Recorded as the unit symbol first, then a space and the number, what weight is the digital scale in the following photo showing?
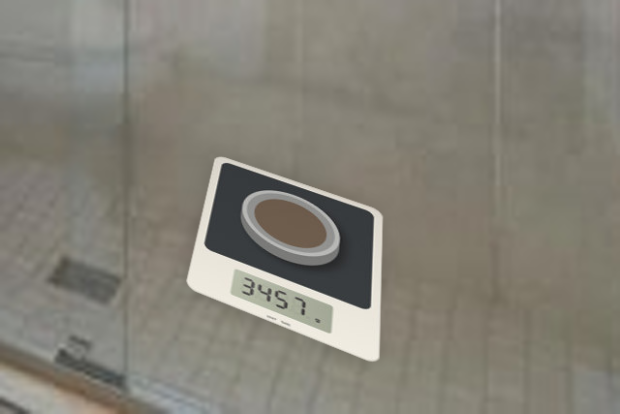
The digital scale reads g 3457
